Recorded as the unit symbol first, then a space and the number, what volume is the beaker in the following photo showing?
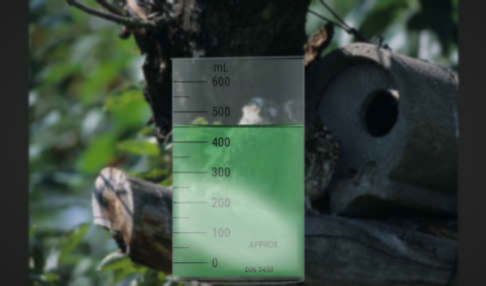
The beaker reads mL 450
